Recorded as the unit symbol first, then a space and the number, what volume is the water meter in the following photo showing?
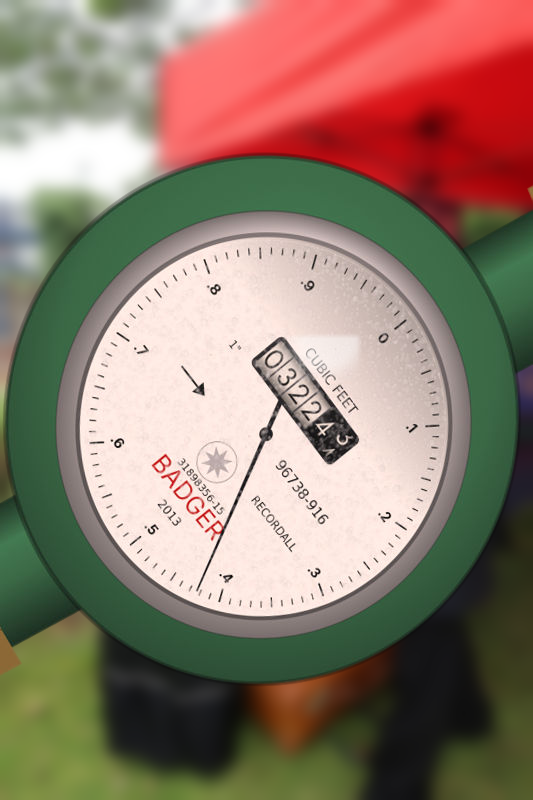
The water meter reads ft³ 32243.42
